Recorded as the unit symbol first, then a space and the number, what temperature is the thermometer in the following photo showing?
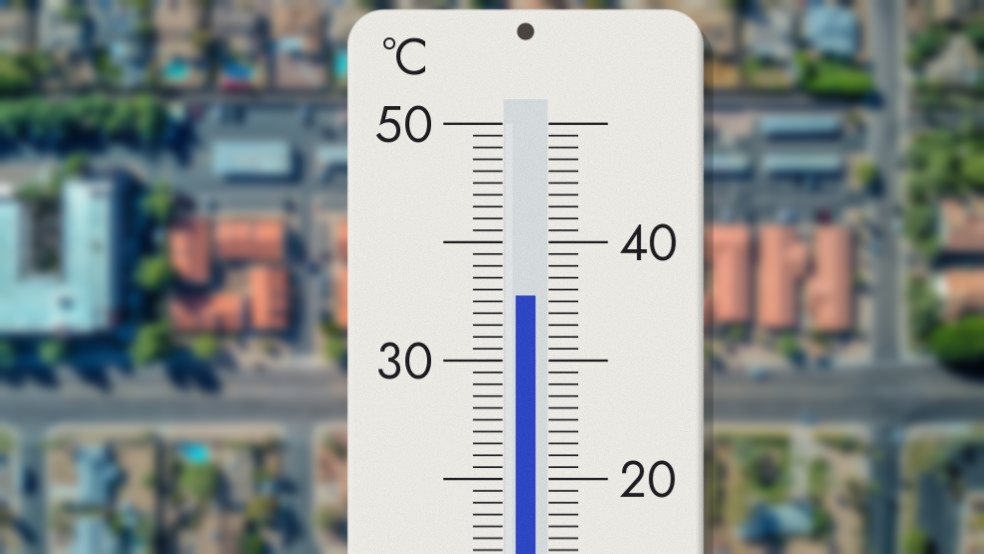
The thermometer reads °C 35.5
